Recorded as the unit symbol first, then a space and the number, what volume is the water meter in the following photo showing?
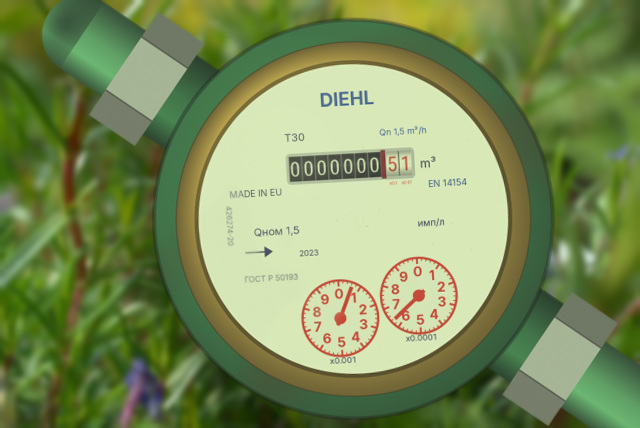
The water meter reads m³ 0.5106
